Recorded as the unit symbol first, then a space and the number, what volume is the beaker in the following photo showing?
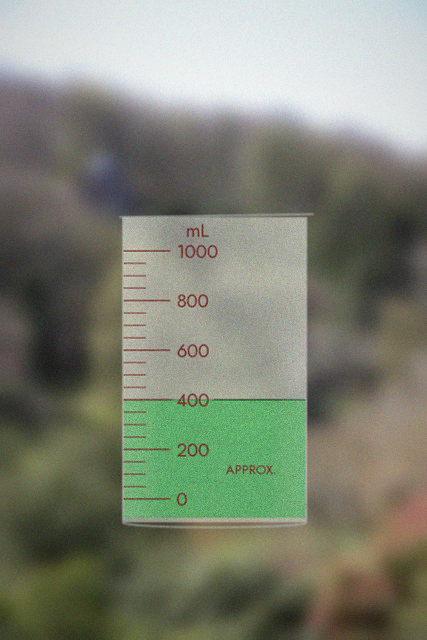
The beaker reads mL 400
